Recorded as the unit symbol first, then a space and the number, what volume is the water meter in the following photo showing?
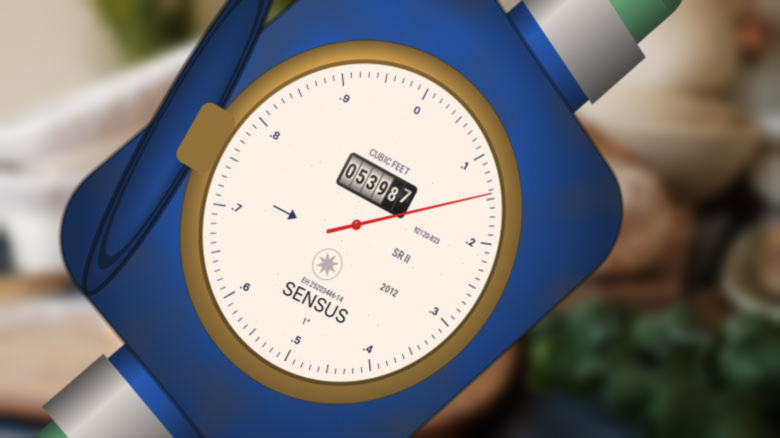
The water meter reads ft³ 53987.14
